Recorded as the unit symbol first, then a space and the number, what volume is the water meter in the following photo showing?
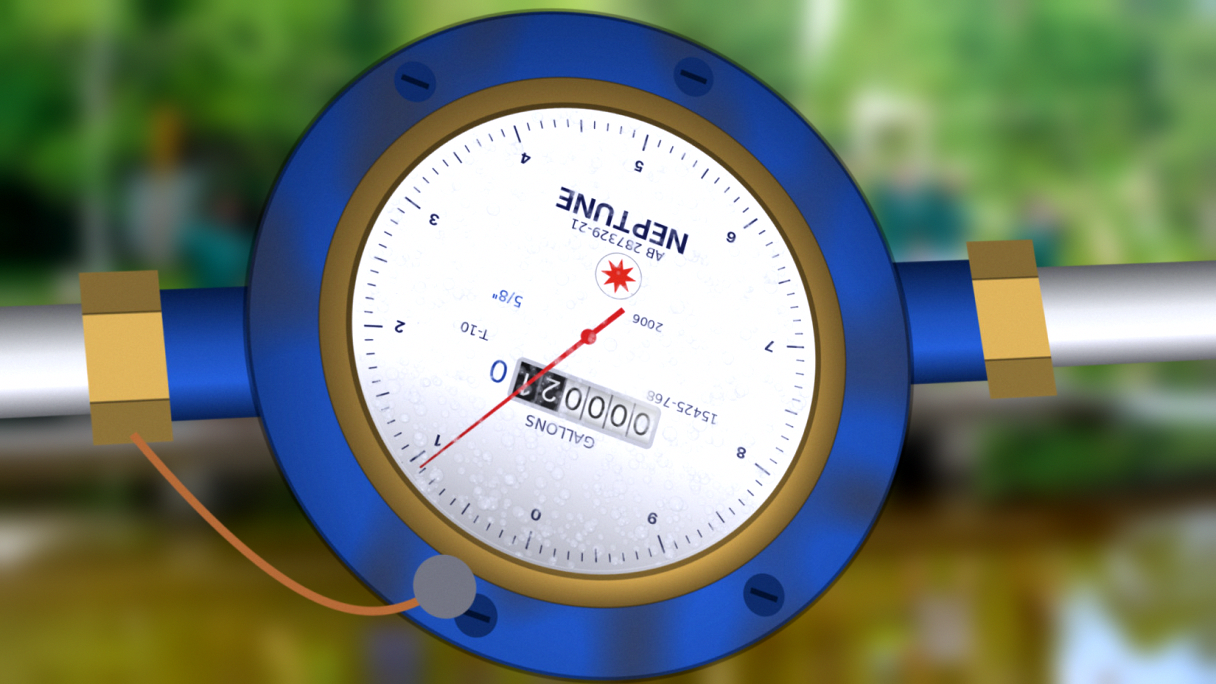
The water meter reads gal 210.9
